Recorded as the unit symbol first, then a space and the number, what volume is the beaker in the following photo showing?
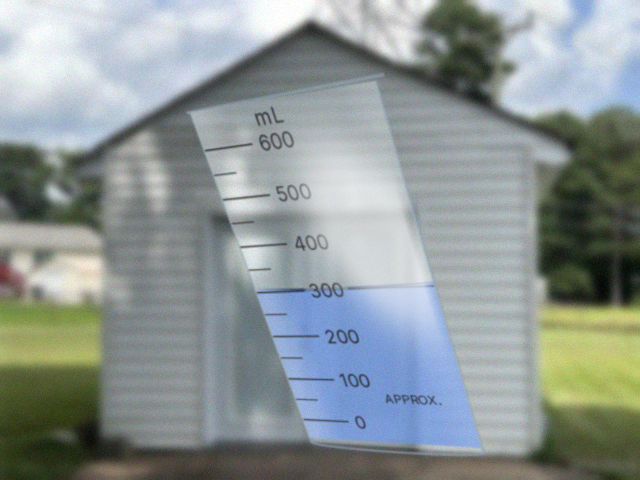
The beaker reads mL 300
